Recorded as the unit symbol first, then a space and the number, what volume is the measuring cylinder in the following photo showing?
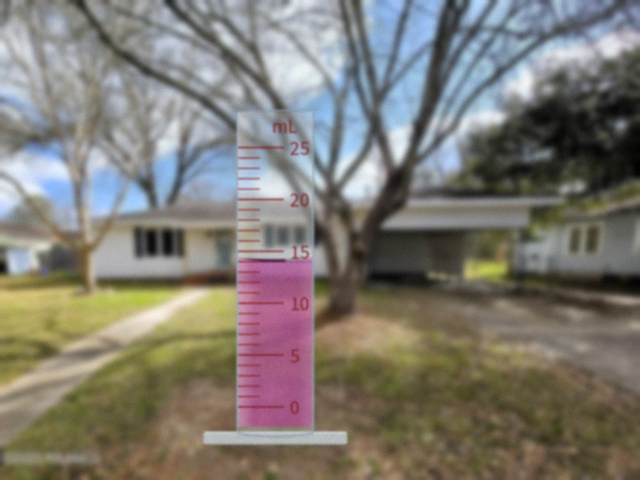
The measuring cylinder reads mL 14
